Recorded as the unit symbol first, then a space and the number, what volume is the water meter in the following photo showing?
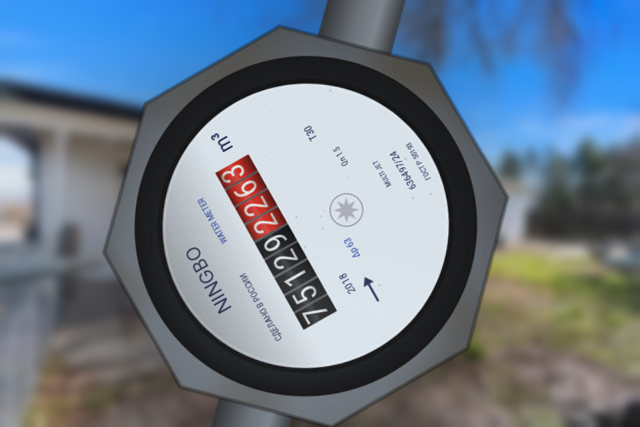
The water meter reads m³ 75129.2263
